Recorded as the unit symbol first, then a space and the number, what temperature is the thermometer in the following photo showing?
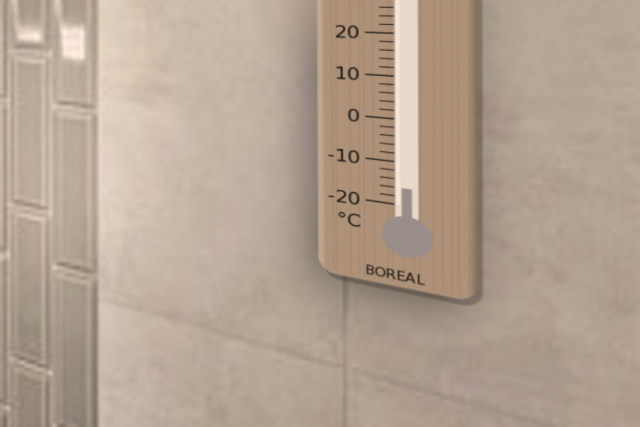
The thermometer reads °C -16
